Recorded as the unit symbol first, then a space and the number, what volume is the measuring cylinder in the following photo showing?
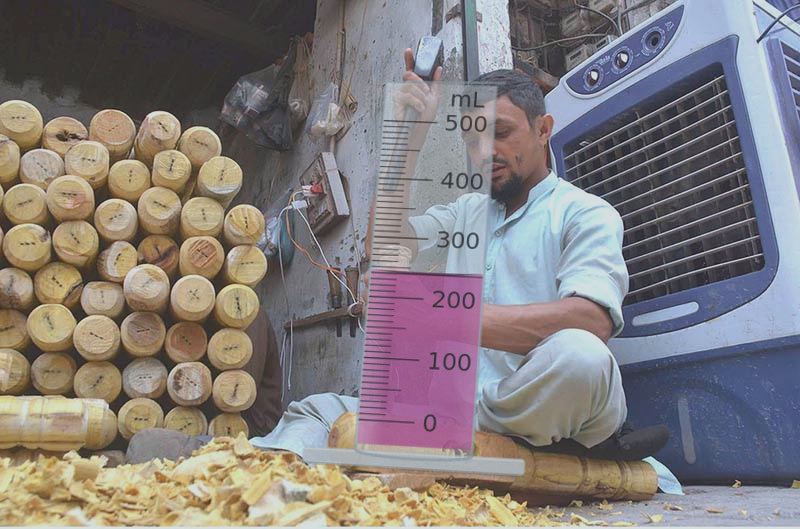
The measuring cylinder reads mL 240
